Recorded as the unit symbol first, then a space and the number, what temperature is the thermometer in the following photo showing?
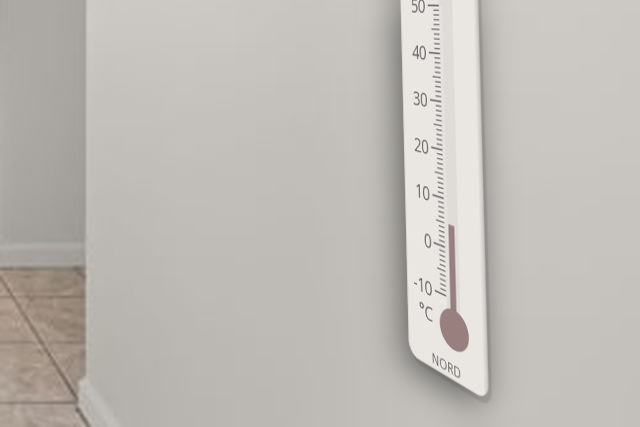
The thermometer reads °C 5
